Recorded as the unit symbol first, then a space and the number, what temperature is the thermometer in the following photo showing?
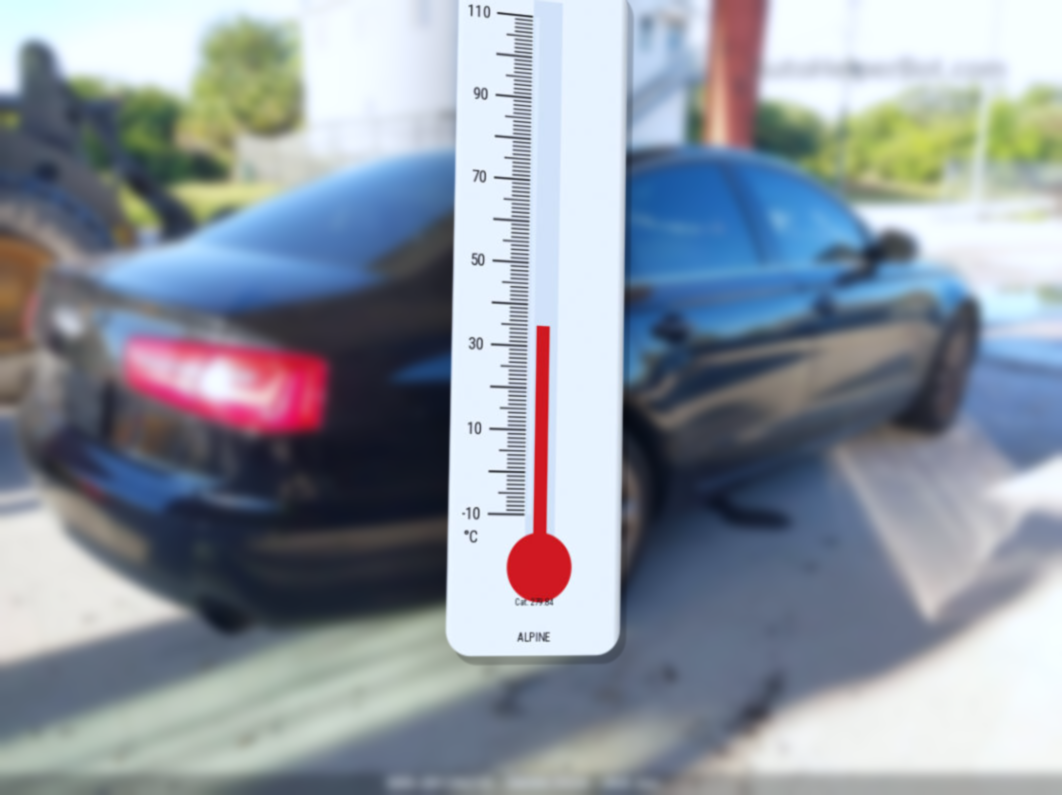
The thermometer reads °C 35
